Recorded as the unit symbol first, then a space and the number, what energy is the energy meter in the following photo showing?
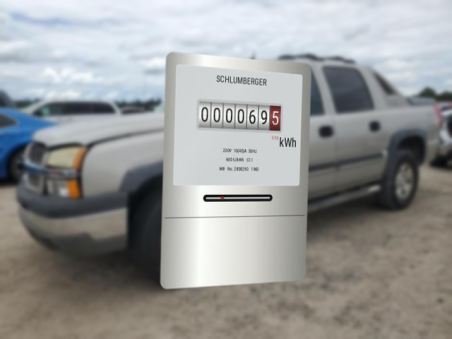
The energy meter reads kWh 69.5
